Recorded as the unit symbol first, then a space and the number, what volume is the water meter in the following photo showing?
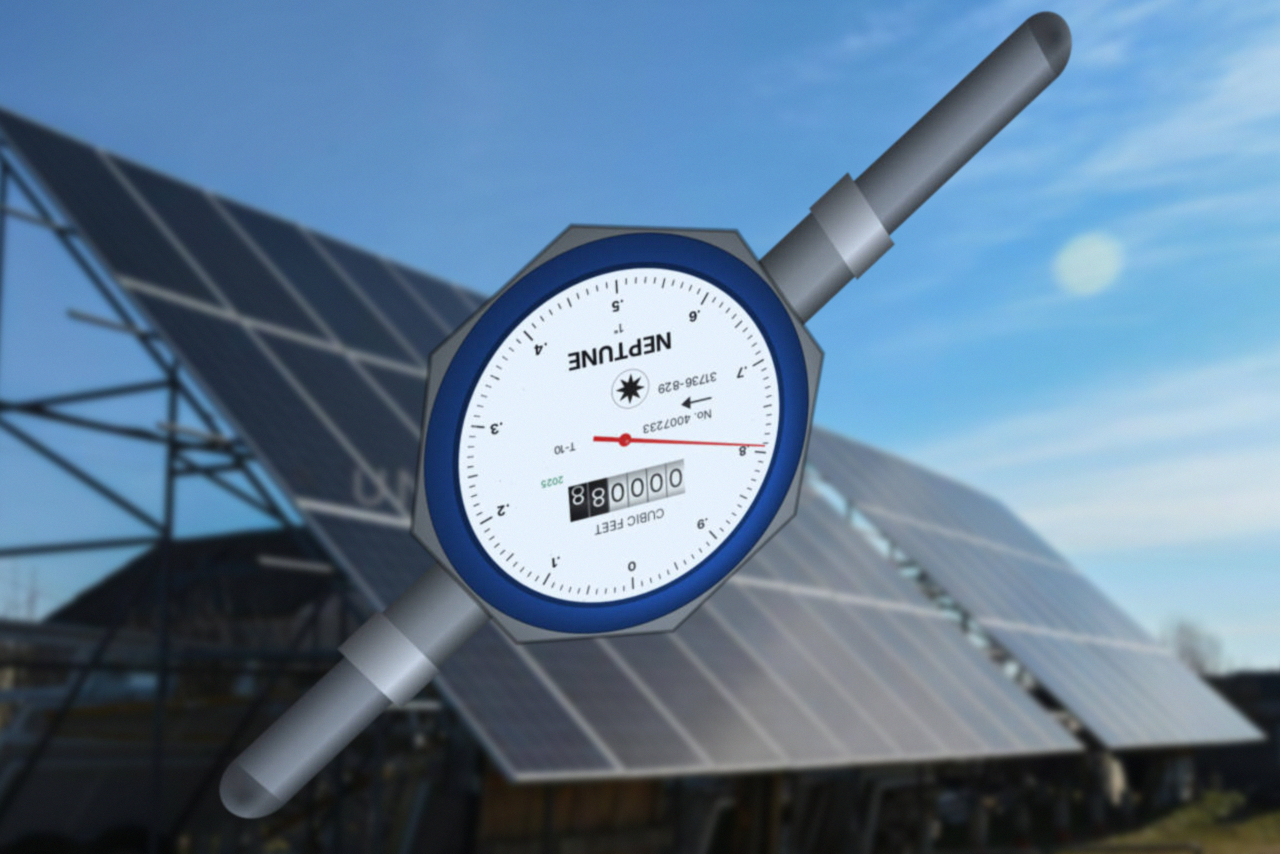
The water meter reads ft³ 87.79
